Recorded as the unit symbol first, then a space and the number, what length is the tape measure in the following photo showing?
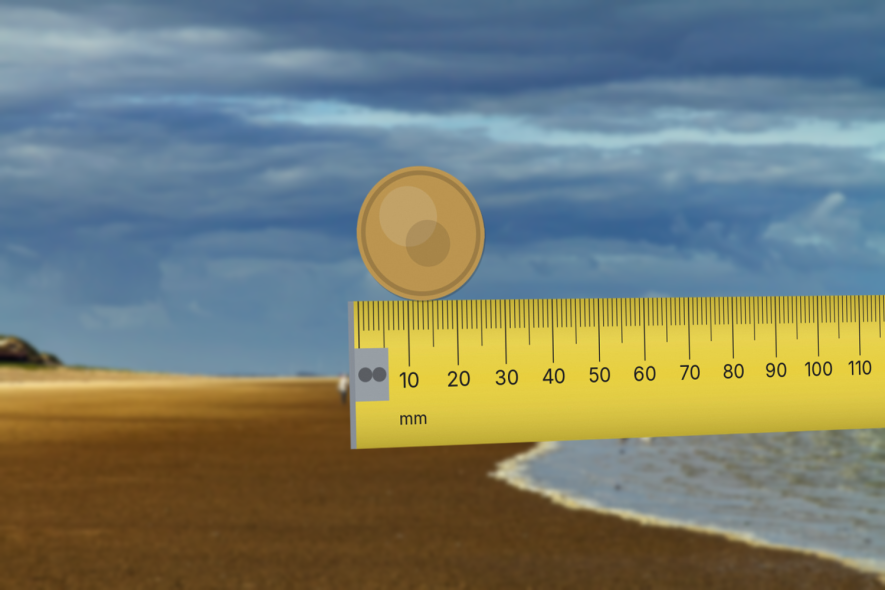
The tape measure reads mm 26
